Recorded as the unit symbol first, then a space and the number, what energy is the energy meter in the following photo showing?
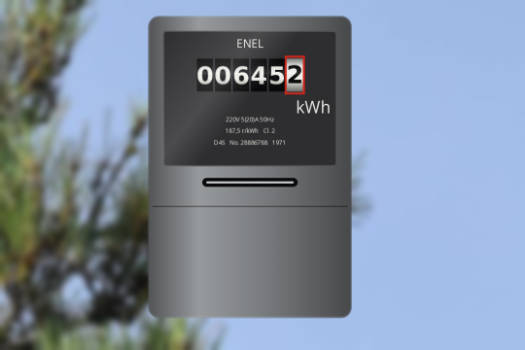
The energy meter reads kWh 645.2
